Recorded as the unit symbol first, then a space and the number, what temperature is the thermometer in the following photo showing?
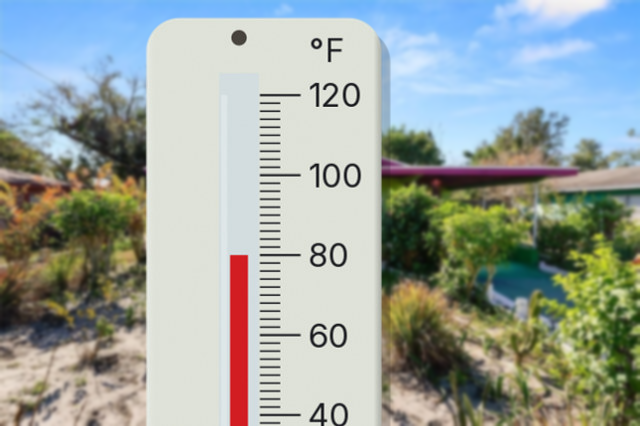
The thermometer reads °F 80
